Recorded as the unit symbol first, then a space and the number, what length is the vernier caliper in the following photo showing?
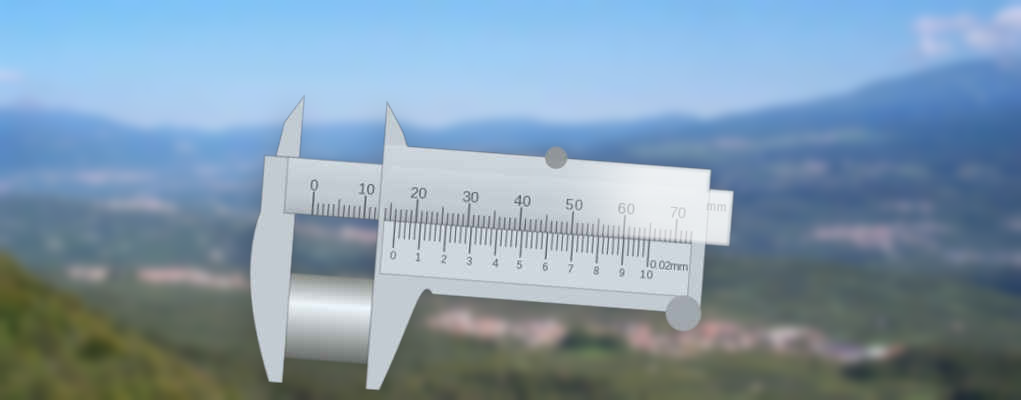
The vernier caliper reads mm 16.0
